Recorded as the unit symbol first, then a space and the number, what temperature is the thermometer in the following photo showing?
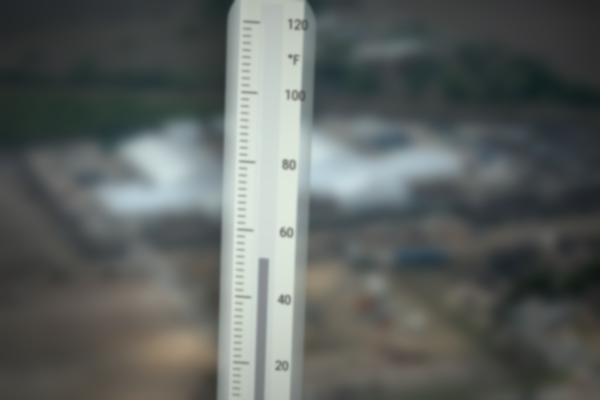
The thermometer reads °F 52
